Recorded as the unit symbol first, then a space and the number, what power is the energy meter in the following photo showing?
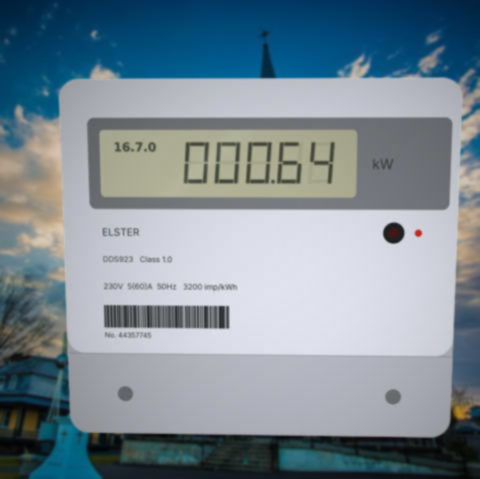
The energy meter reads kW 0.64
